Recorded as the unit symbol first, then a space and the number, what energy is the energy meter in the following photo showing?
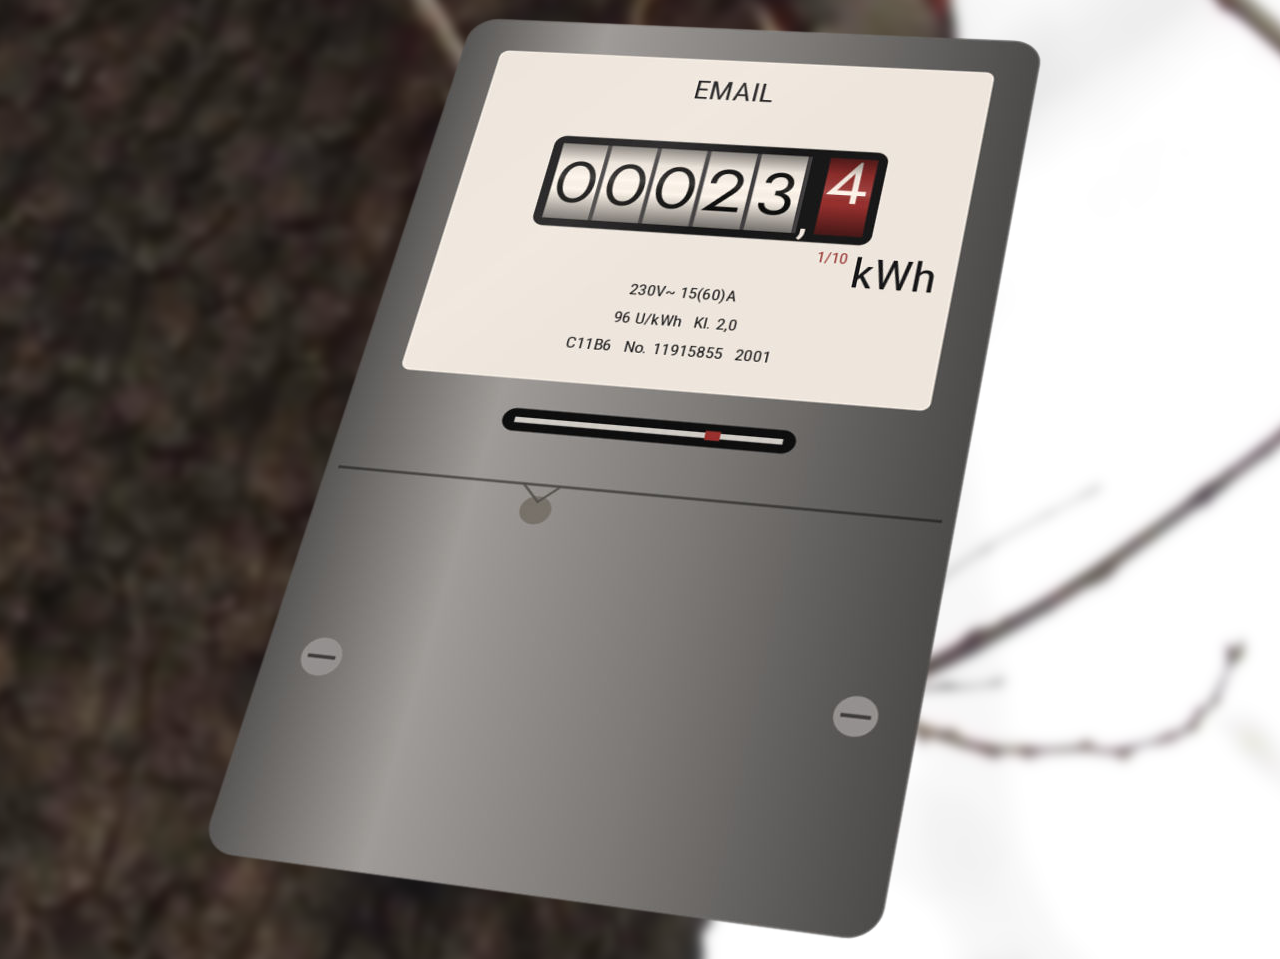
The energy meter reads kWh 23.4
